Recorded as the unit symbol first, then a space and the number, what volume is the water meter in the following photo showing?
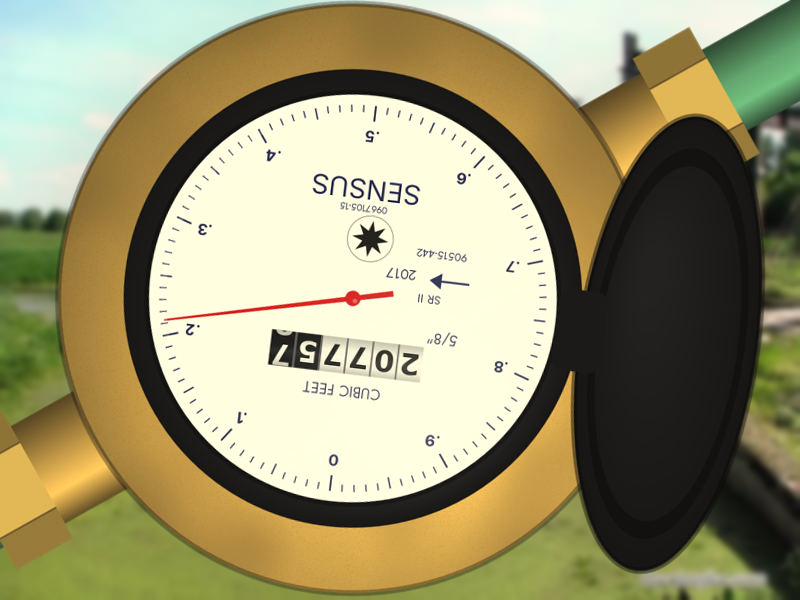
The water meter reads ft³ 207757.21
